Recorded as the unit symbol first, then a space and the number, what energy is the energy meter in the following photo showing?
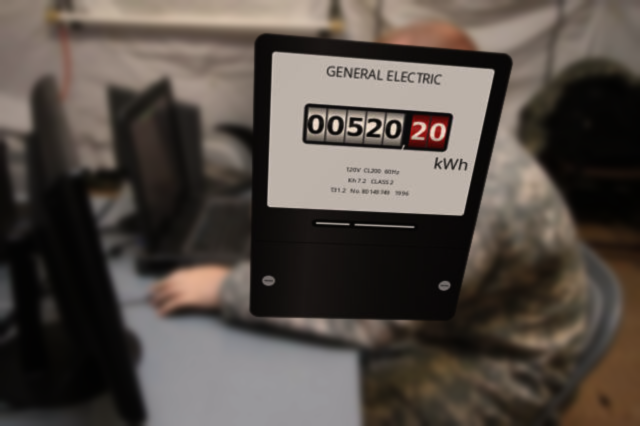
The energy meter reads kWh 520.20
